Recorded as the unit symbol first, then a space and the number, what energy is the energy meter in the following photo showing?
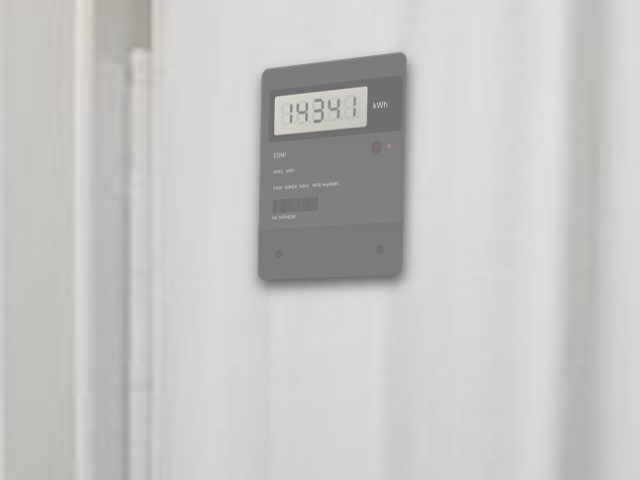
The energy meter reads kWh 14341
